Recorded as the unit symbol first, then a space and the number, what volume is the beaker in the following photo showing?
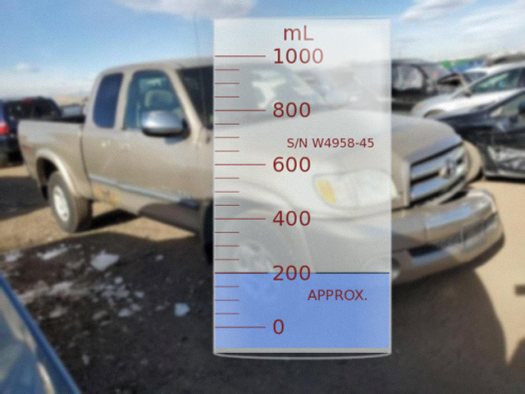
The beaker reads mL 200
